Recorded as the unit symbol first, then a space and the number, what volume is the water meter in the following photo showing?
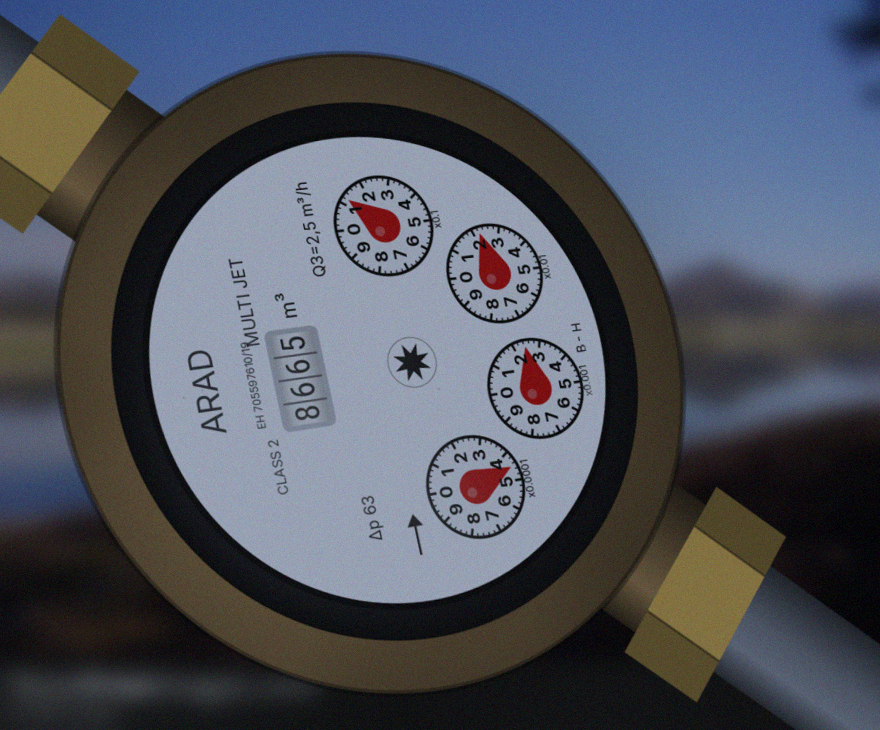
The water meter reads m³ 8665.1224
